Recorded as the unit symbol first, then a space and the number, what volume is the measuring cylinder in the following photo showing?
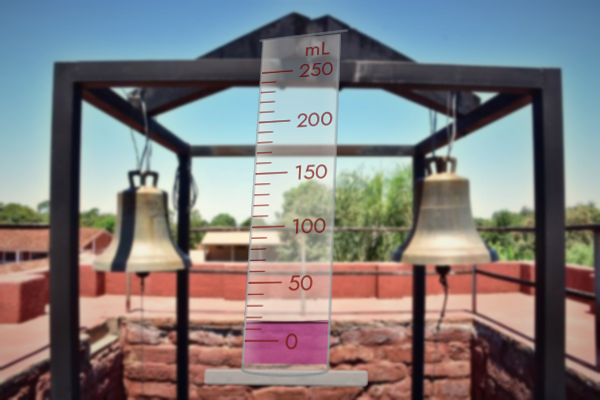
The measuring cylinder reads mL 15
